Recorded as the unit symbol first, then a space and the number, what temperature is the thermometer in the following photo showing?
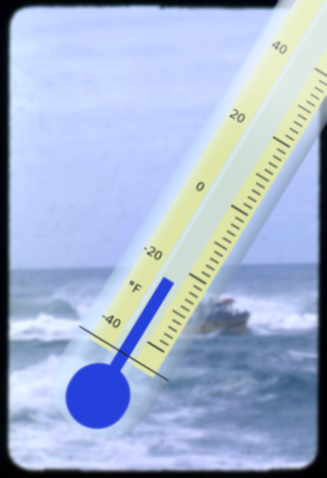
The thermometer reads °F -24
